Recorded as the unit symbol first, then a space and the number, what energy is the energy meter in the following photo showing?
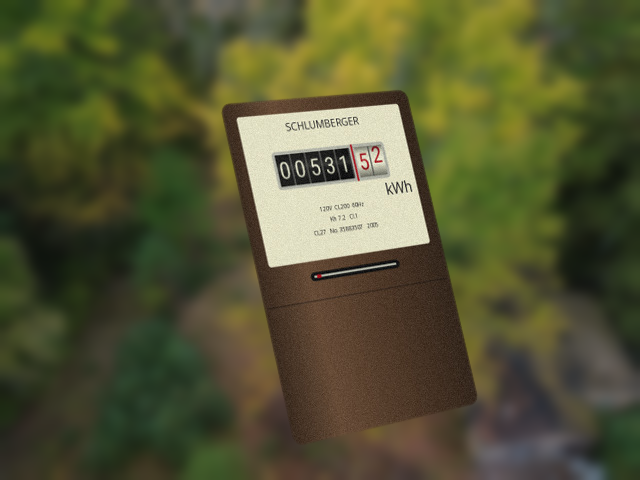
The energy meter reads kWh 531.52
